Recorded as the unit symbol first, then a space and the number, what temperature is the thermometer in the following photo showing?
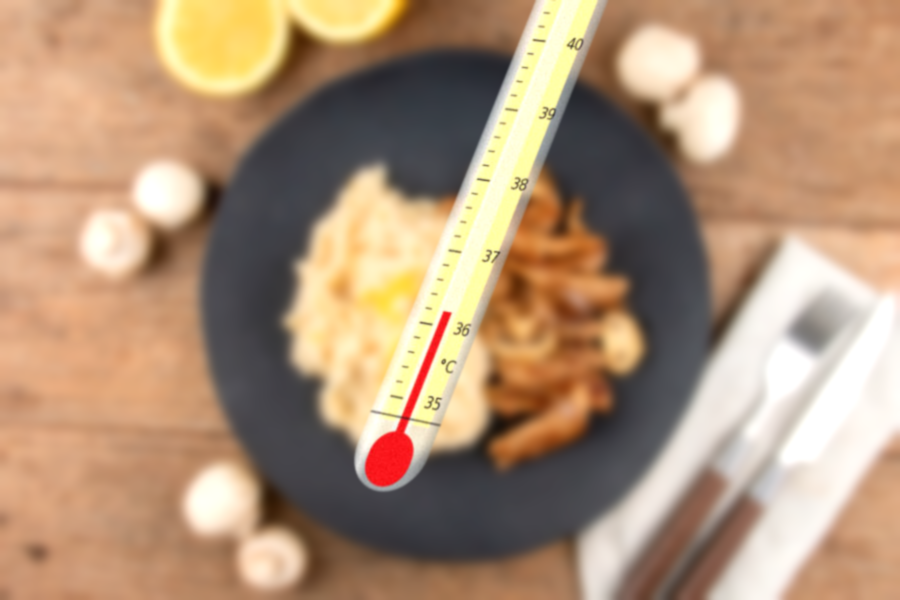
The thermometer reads °C 36.2
